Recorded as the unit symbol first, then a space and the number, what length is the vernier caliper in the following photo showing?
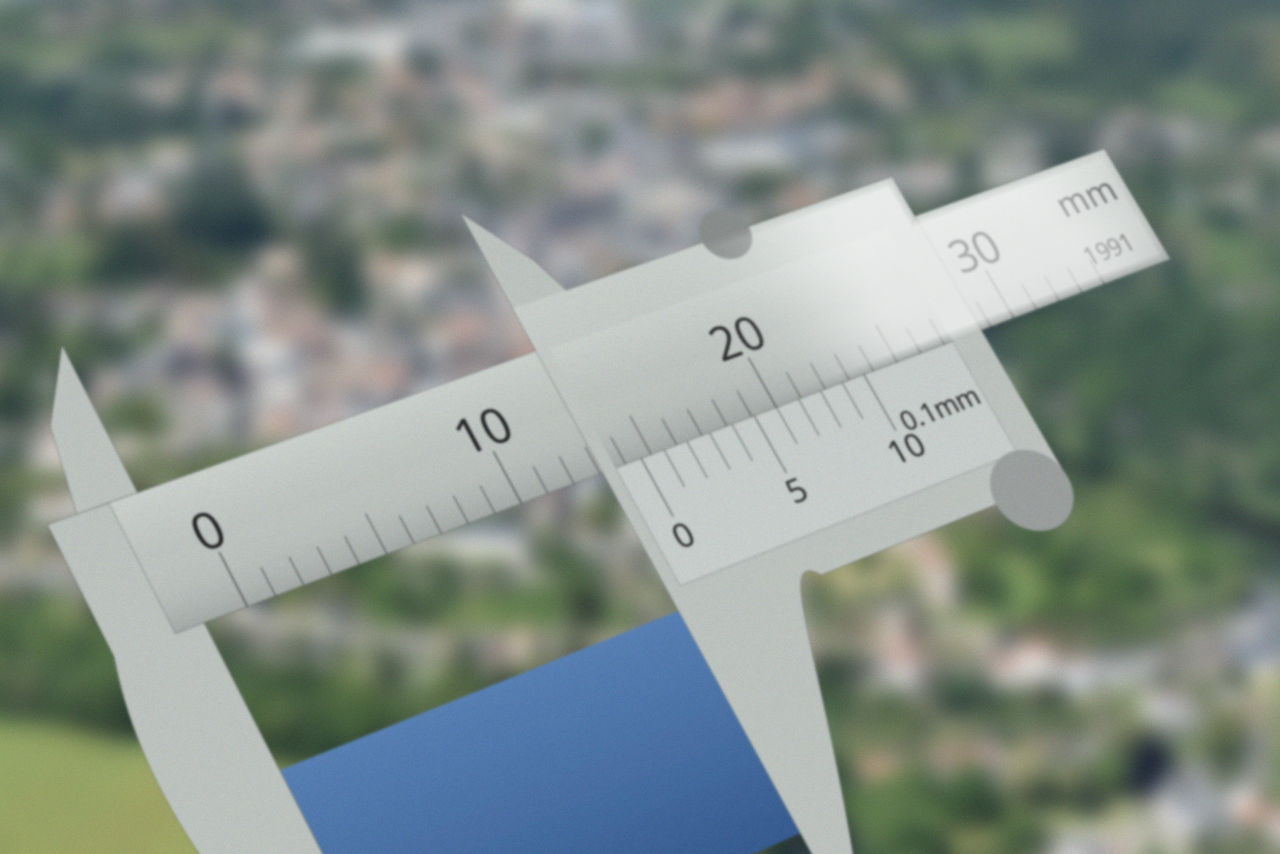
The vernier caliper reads mm 14.6
